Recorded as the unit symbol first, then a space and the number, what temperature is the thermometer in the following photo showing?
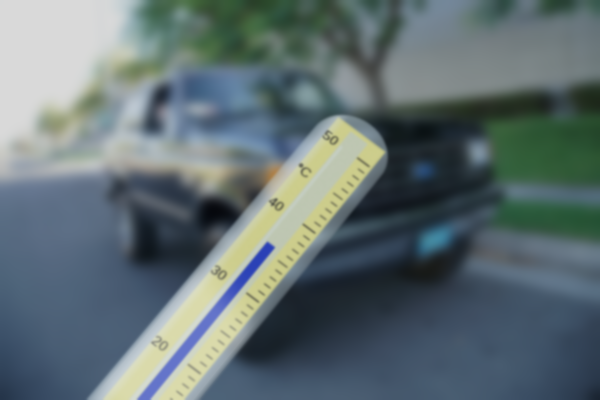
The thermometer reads °C 36
